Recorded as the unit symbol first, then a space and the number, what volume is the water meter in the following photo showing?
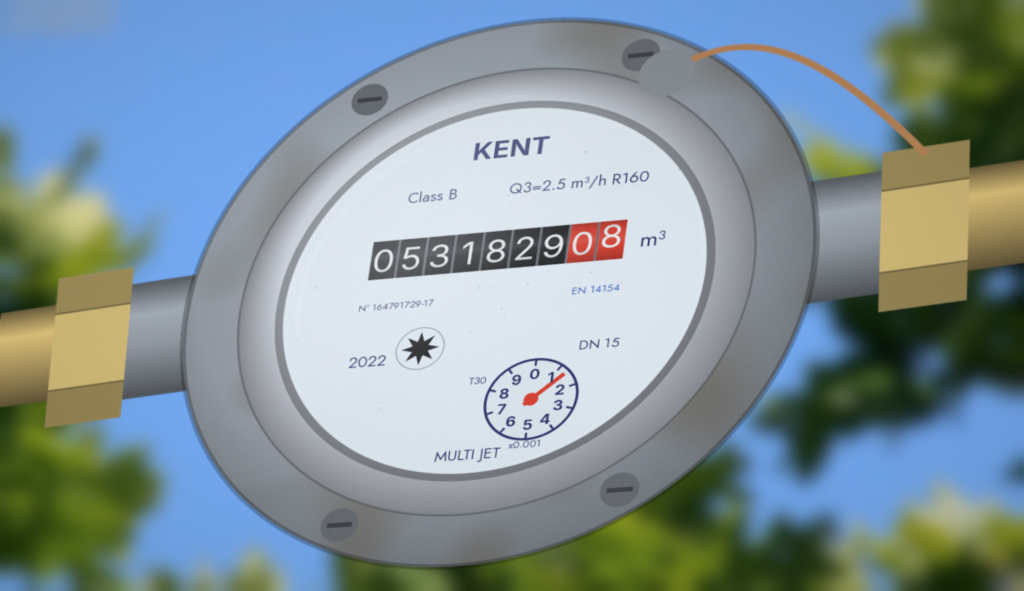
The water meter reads m³ 531829.081
